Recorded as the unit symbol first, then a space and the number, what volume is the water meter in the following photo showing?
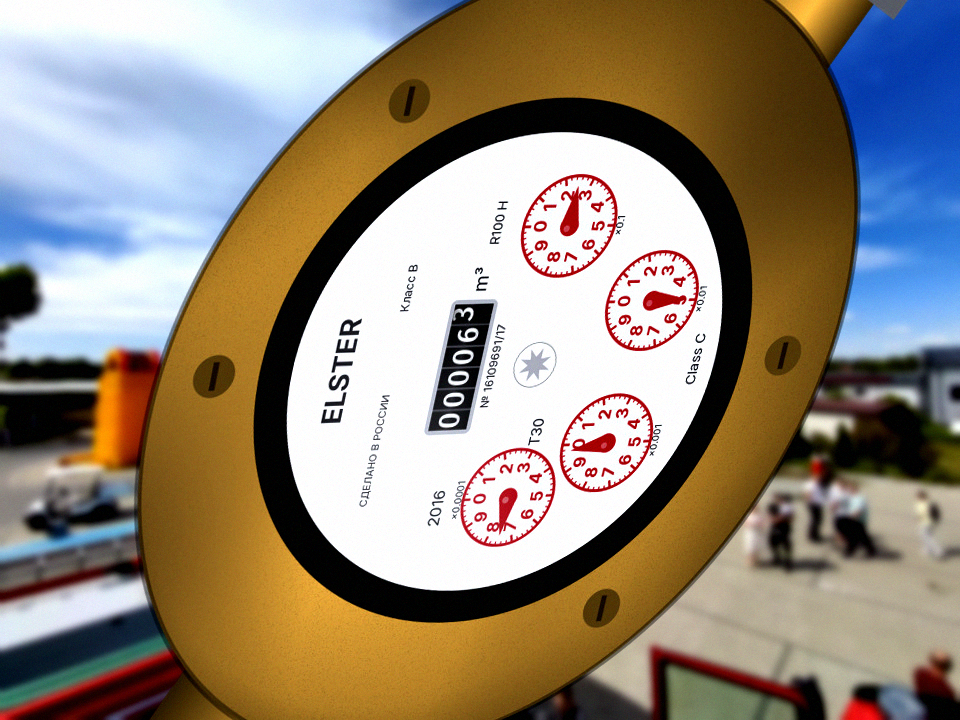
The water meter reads m³ 63.2497
